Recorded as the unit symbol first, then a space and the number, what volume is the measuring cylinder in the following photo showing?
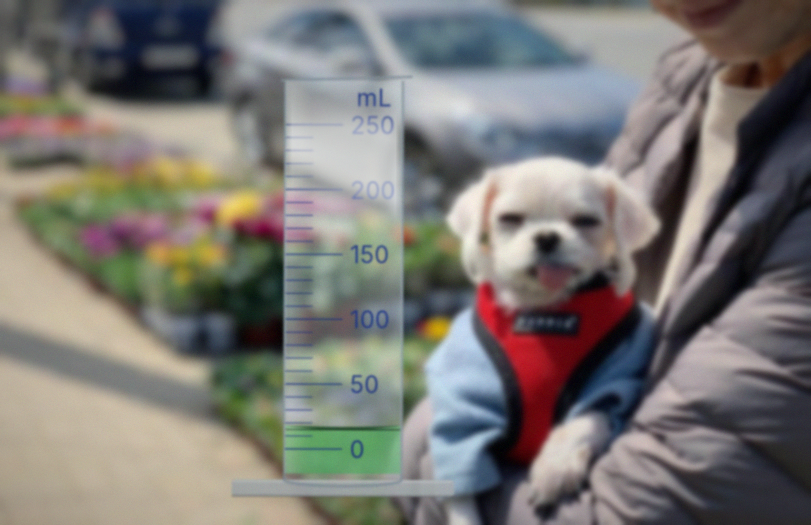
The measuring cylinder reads mL 15
